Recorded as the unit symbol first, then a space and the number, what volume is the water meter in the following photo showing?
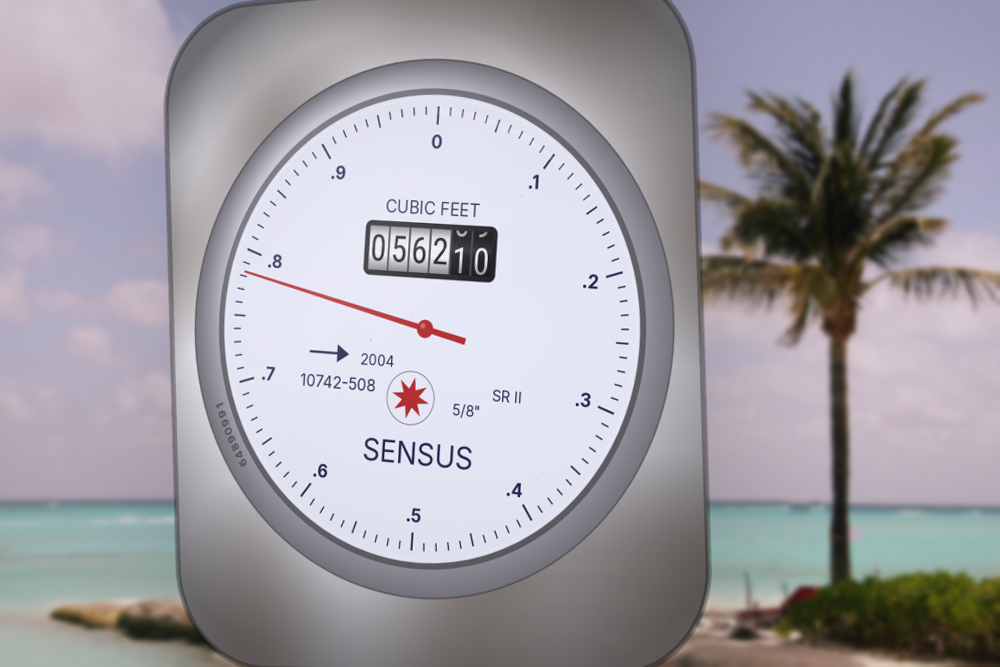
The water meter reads ft³ 56209.78
